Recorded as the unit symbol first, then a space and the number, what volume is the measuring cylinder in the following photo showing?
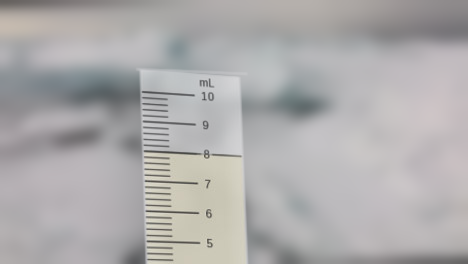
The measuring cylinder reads mL 8
